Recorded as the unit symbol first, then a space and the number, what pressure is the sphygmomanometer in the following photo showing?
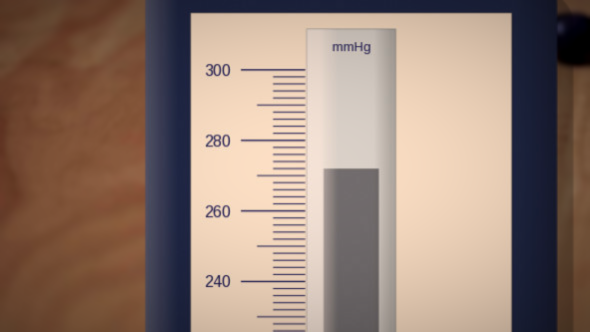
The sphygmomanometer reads mmHg 272
